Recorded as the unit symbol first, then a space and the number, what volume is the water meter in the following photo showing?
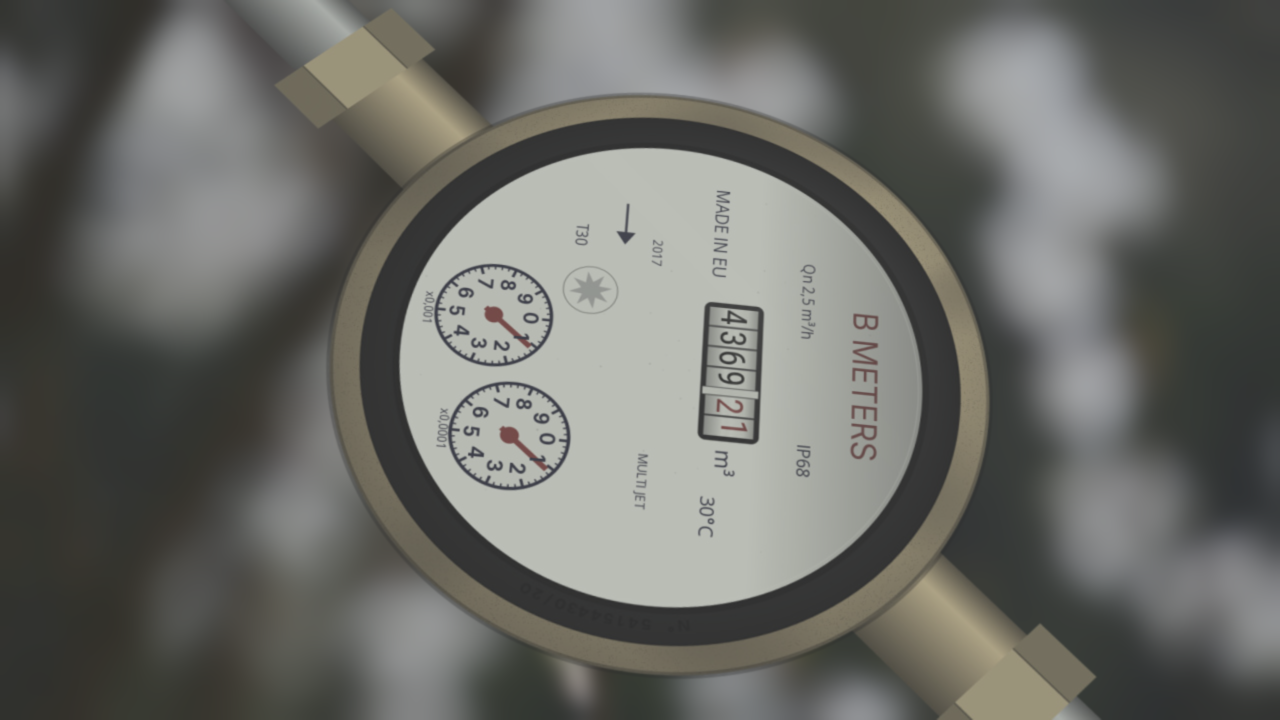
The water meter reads m³ 4369.2111
